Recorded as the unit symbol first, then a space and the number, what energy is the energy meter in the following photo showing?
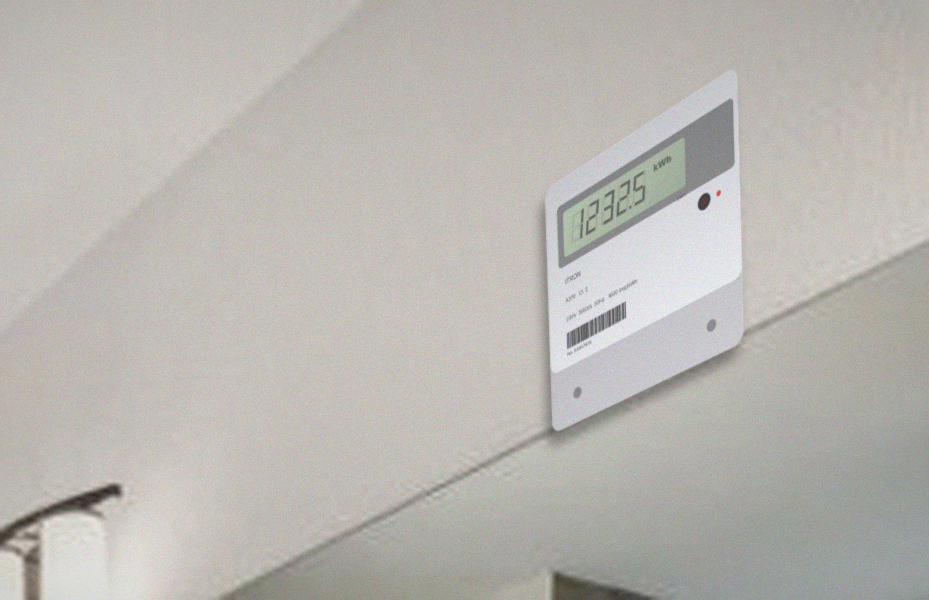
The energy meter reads kWh 1232.5
